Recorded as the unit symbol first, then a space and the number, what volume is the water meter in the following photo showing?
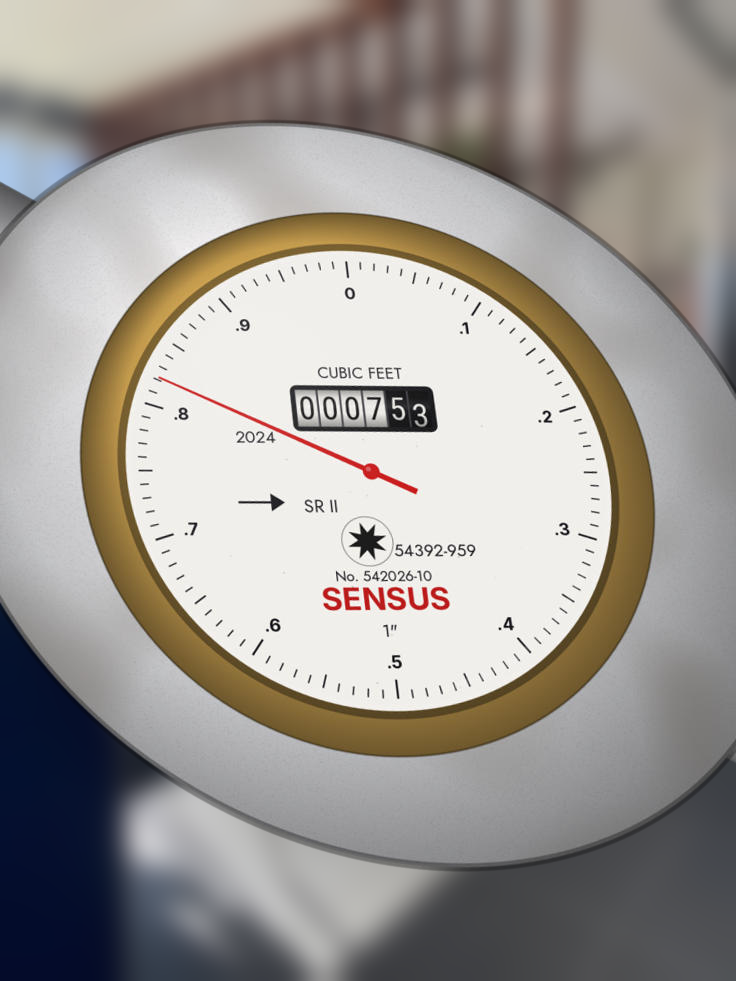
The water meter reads ft³ 752.82
